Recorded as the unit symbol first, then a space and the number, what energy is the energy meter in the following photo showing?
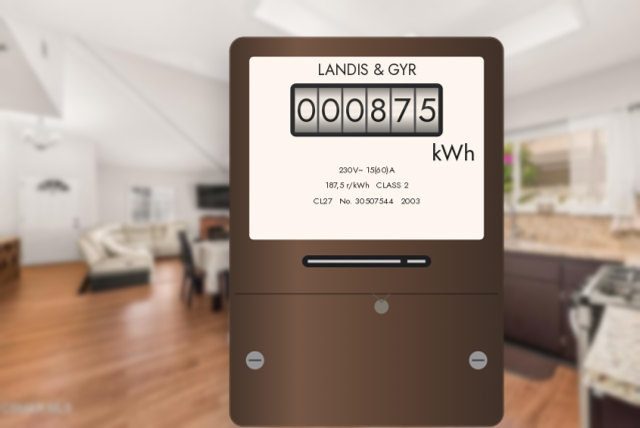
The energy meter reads kWh 875
